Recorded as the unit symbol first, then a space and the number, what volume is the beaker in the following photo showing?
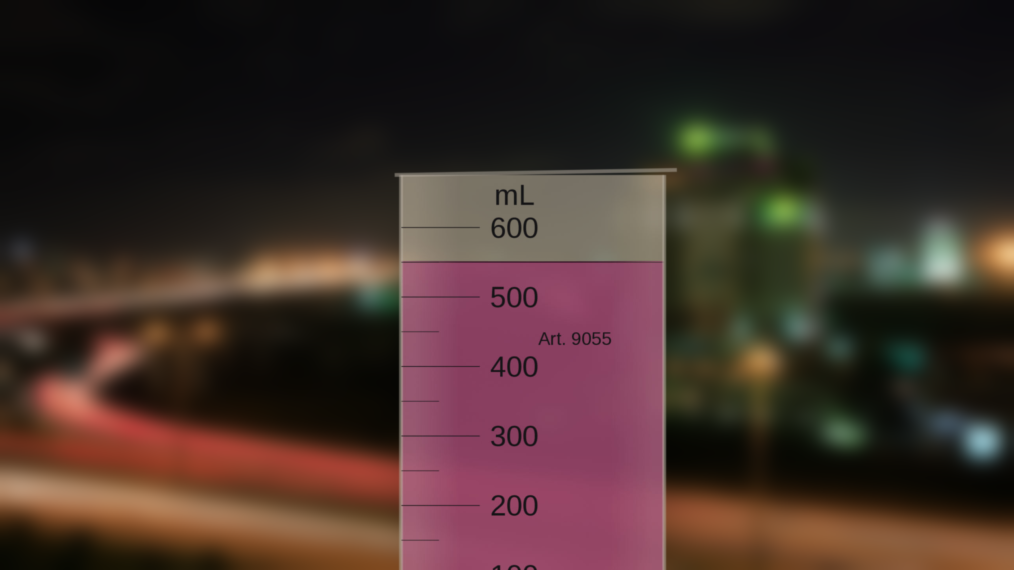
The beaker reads mL 550
